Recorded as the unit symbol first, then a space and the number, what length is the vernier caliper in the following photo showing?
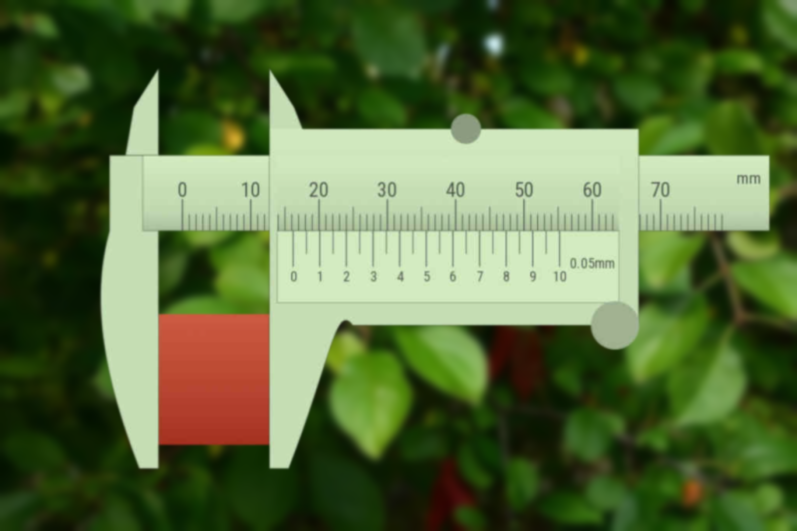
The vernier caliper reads mm 16.2
